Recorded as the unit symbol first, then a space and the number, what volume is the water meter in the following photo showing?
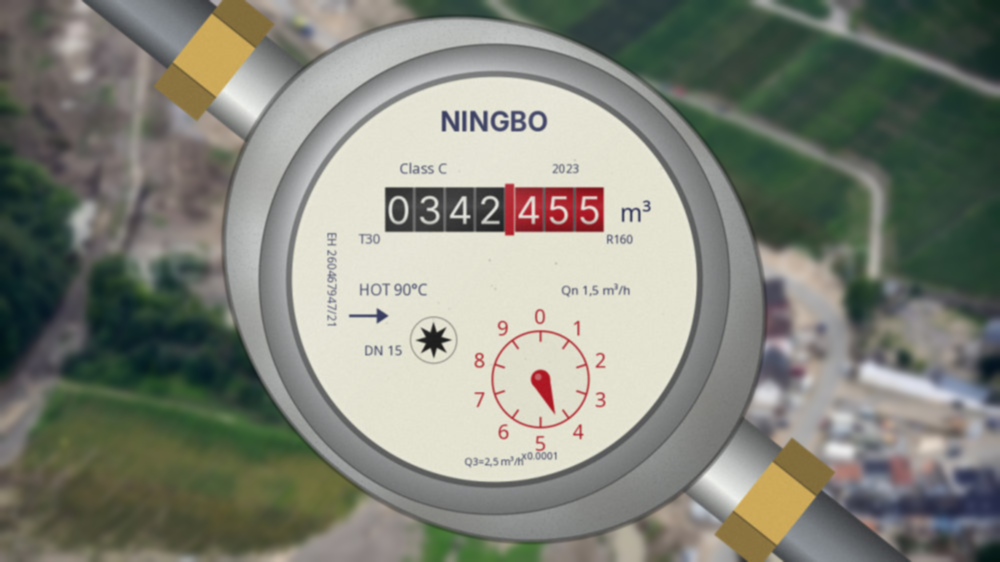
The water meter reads m³ 342.4554
